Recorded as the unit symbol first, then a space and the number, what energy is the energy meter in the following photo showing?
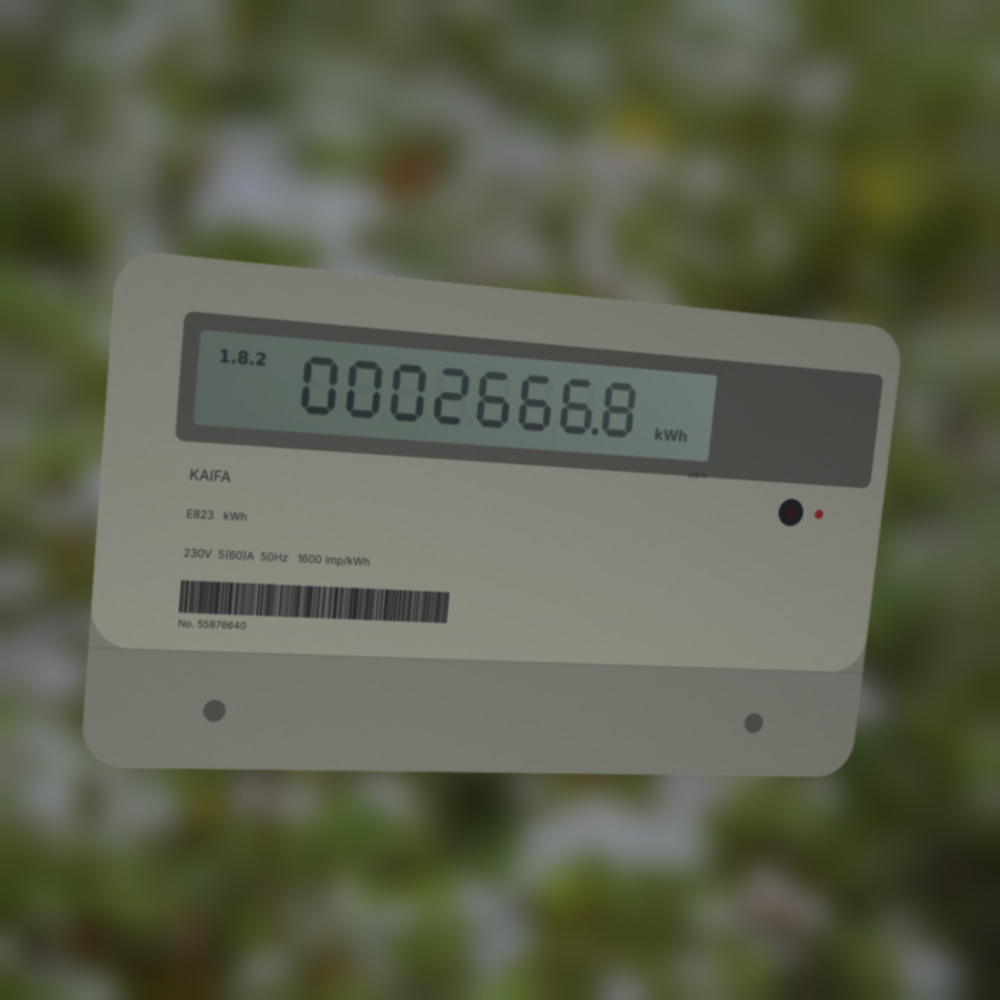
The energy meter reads kWh 2666.8
